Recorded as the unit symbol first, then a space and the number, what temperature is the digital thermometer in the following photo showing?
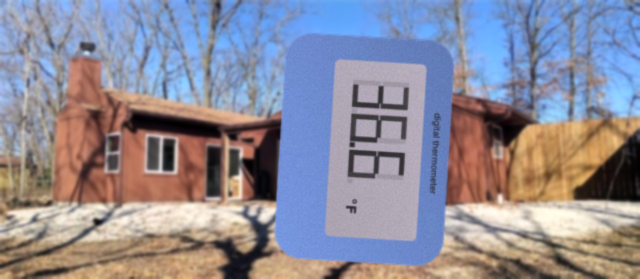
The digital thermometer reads °F 36.6
